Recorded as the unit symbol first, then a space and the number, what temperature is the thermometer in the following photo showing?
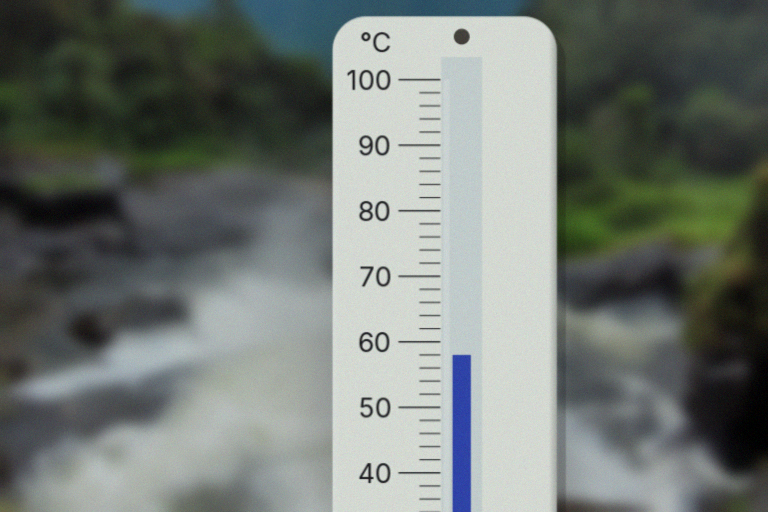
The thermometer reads °C 58
